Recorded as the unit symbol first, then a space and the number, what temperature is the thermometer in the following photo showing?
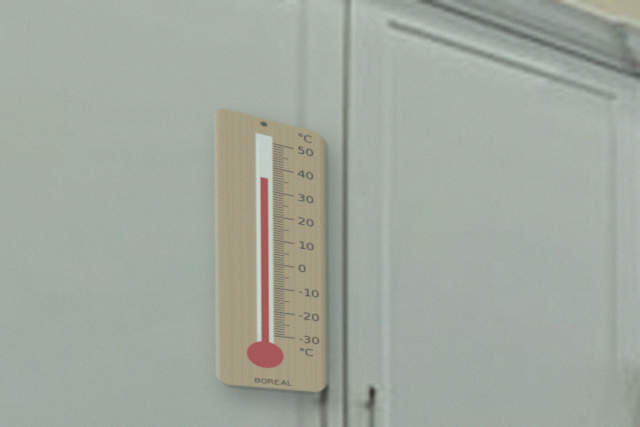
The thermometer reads °C 35
